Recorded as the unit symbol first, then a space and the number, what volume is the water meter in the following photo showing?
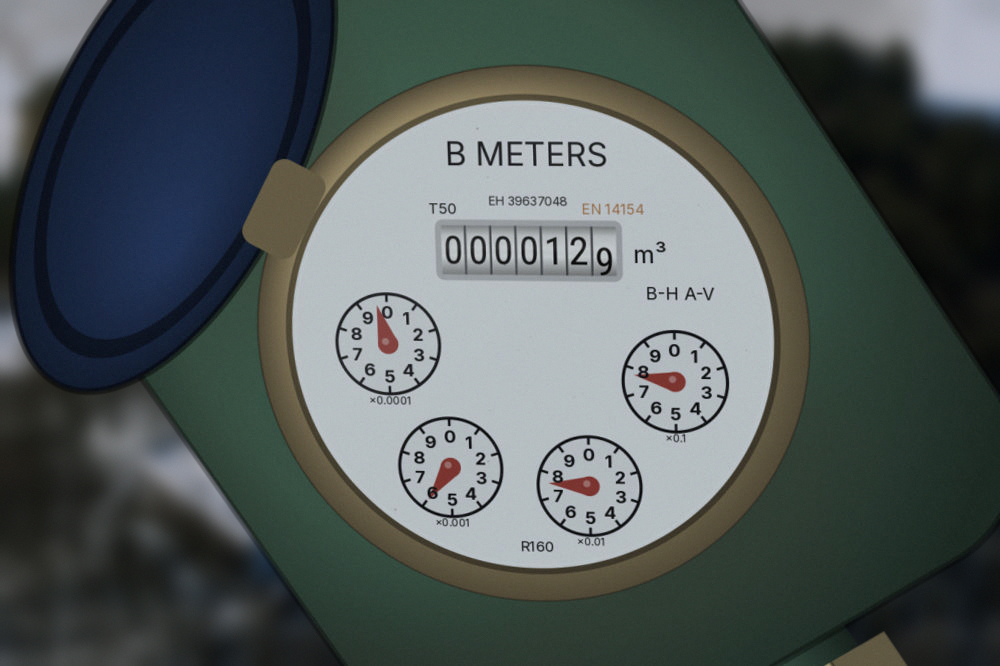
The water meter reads m³ 128.7759
